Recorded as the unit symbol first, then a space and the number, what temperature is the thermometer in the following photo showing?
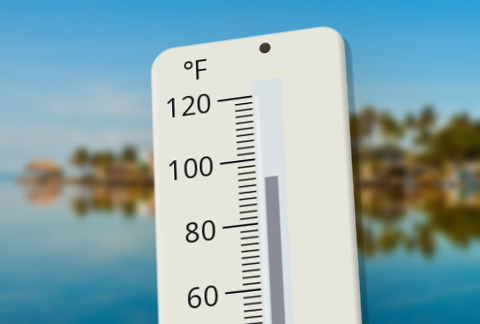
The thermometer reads °F 94
